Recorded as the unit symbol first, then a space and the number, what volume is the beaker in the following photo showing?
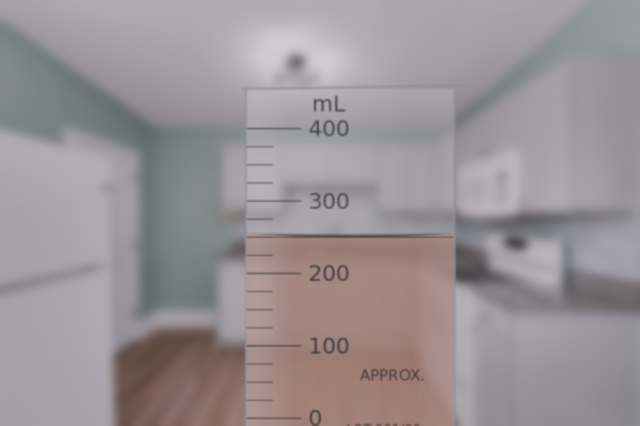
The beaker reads mL 250
